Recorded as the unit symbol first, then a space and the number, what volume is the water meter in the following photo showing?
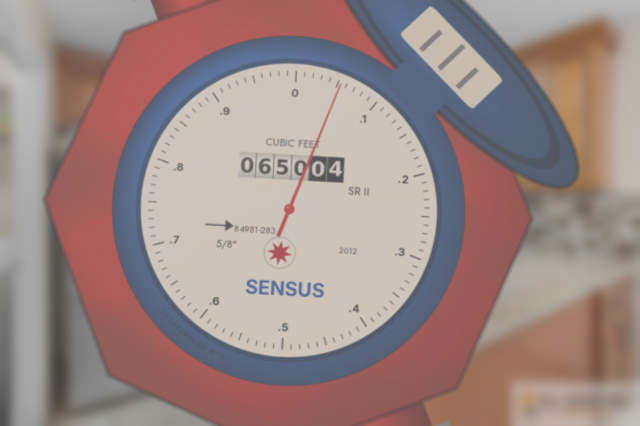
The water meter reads ft³ 65004.05
